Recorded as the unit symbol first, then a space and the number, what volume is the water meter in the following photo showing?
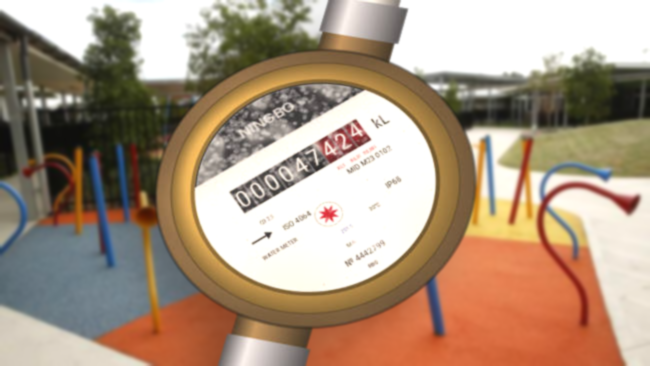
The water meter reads kL 47.424
